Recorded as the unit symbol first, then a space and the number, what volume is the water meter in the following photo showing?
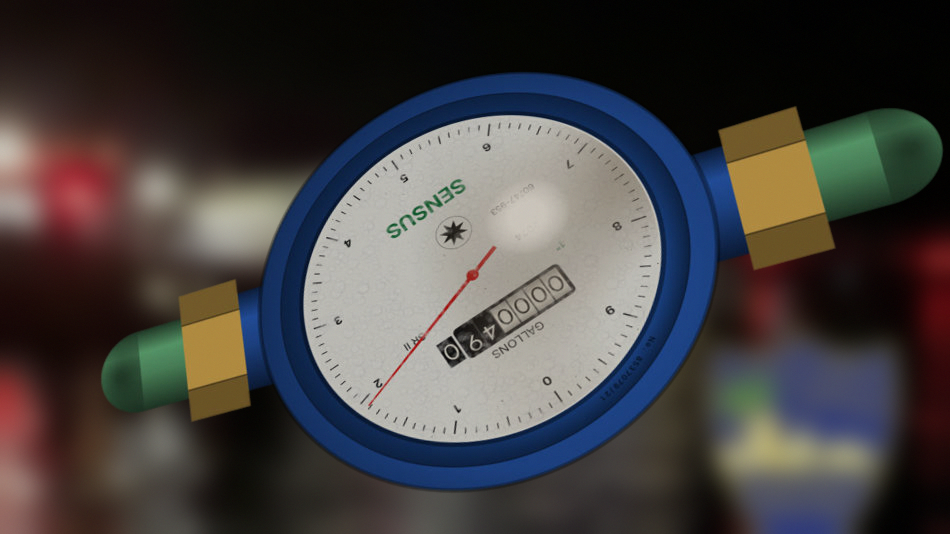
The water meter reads gal 491.9
